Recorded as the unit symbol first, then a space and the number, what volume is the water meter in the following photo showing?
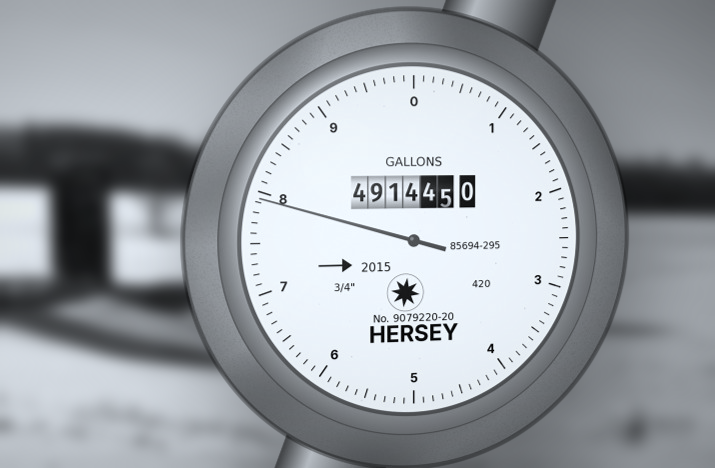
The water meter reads gal 4914447.9
